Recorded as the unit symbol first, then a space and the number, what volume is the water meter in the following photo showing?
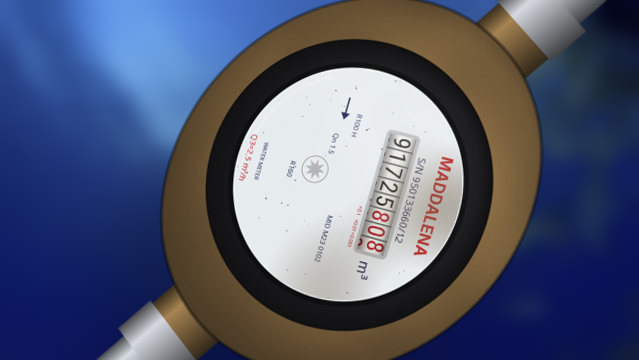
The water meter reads m³ 91725.808
